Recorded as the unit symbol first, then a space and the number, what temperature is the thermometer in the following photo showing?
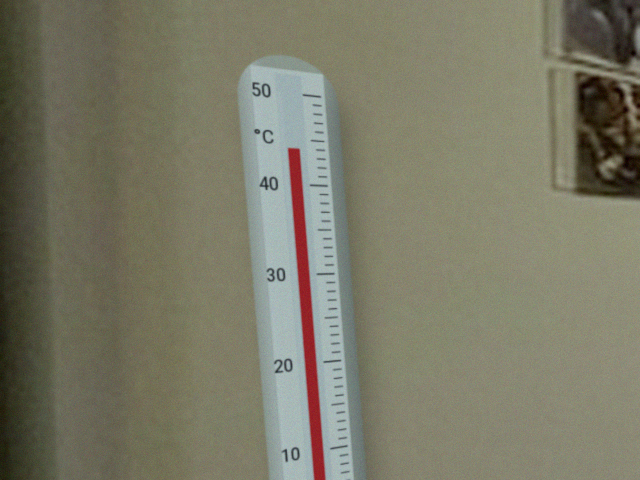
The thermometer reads °C 44
